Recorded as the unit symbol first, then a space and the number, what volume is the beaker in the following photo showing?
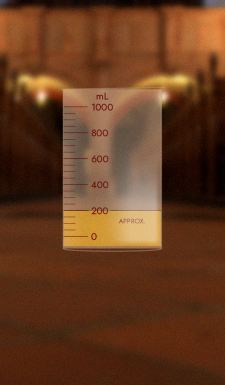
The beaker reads mL 200
